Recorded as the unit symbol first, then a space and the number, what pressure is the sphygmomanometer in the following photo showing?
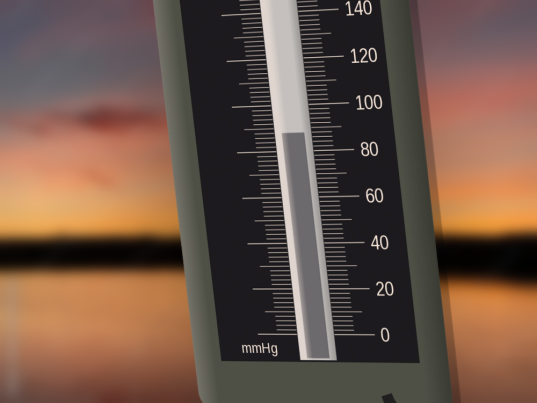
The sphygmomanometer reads mmHg 88
